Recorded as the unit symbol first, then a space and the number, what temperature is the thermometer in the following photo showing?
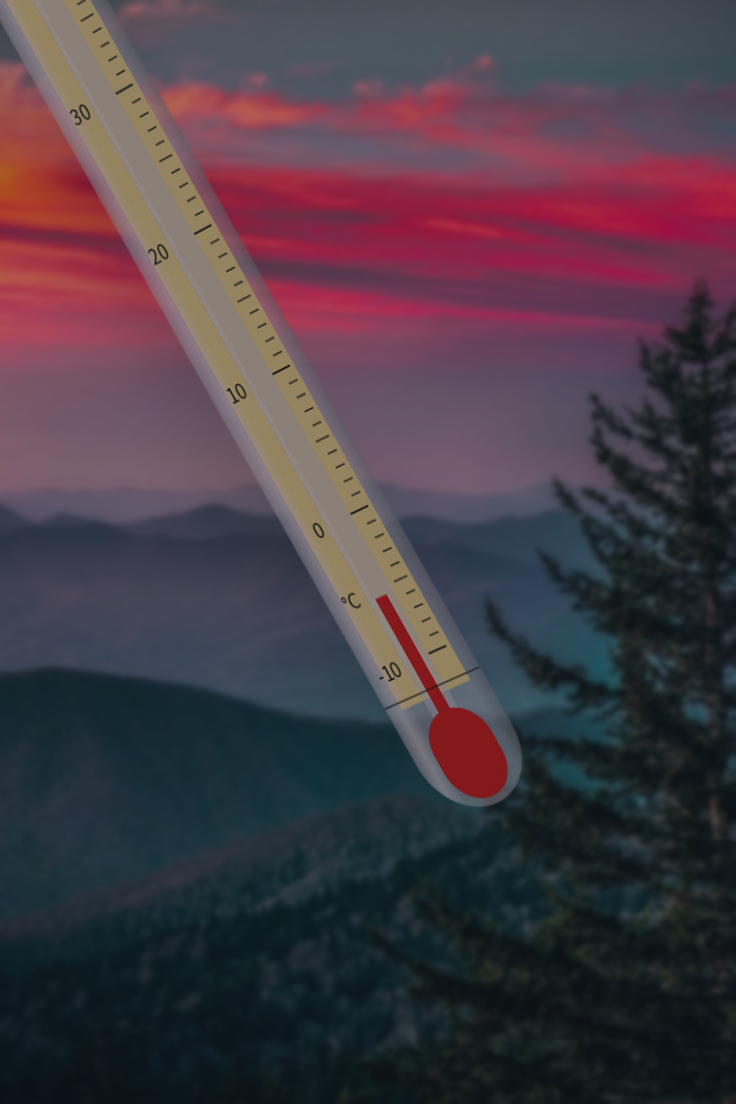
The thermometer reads °C -5.5
